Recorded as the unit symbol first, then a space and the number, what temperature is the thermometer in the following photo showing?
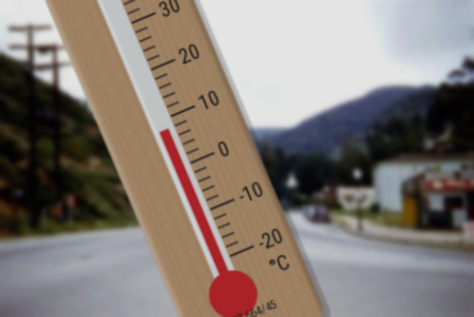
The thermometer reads °C 8
